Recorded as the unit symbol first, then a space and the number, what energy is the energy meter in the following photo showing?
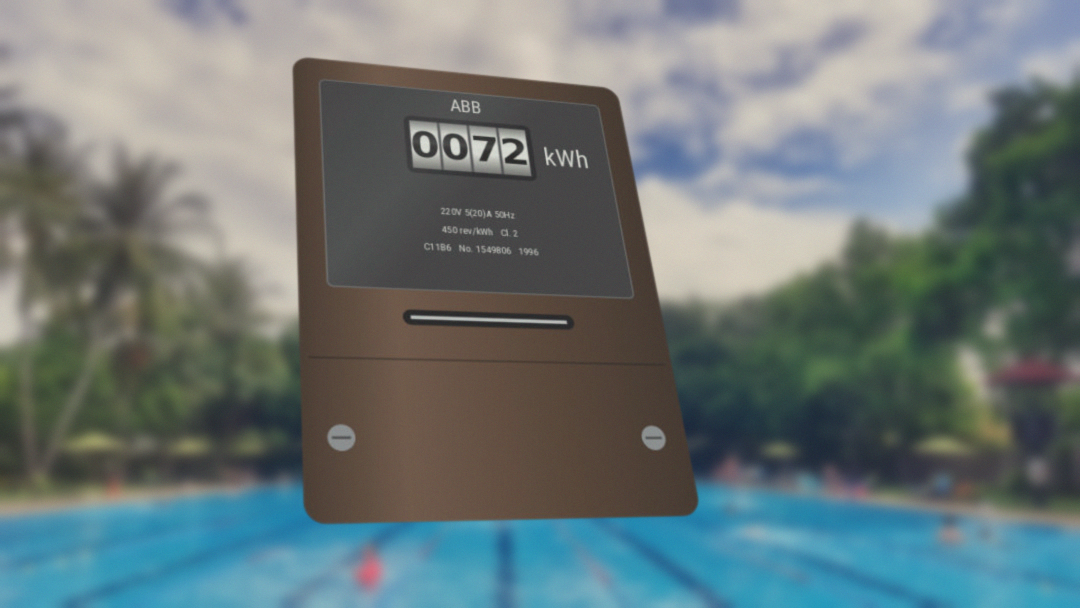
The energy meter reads kWh 72
